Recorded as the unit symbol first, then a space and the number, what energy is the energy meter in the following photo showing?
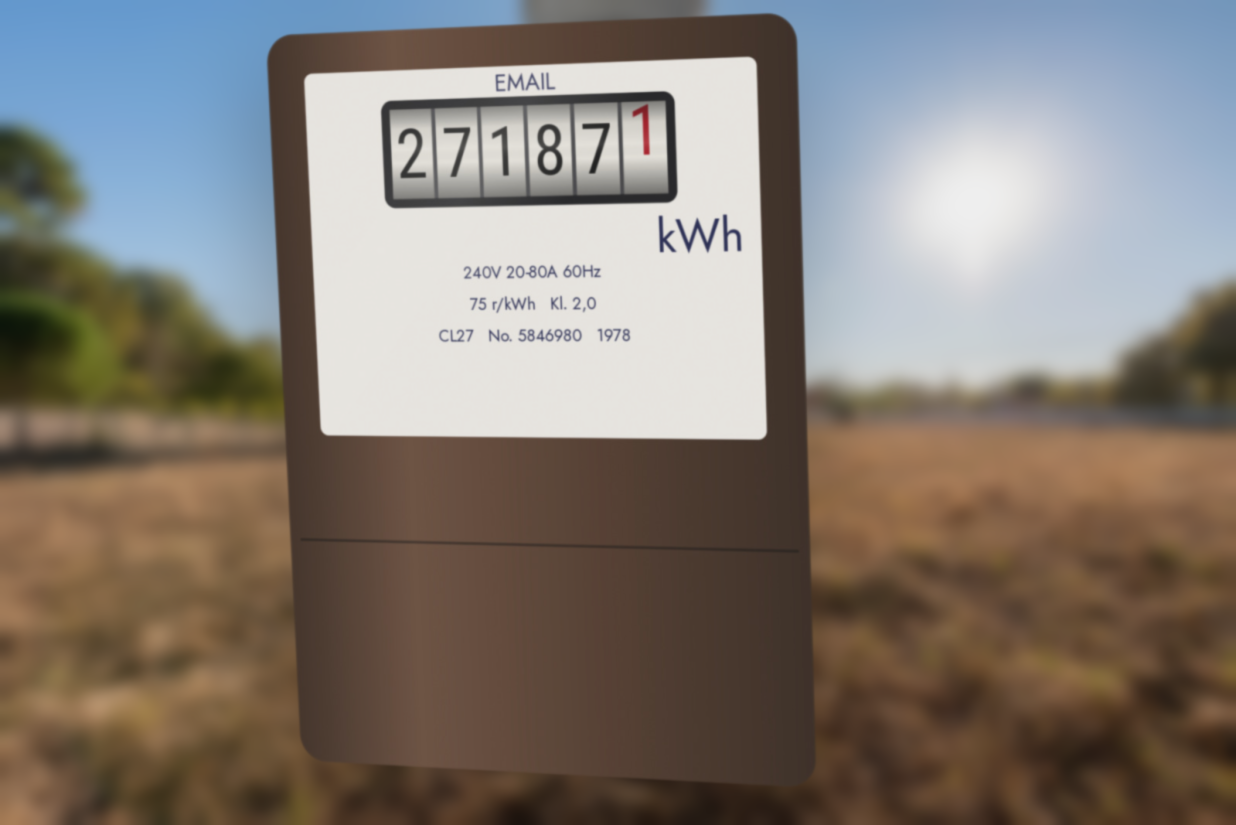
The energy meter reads kWh 27187.1
